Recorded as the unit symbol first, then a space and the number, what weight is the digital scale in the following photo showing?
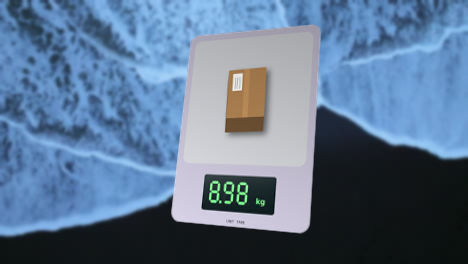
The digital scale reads kg 8.98
